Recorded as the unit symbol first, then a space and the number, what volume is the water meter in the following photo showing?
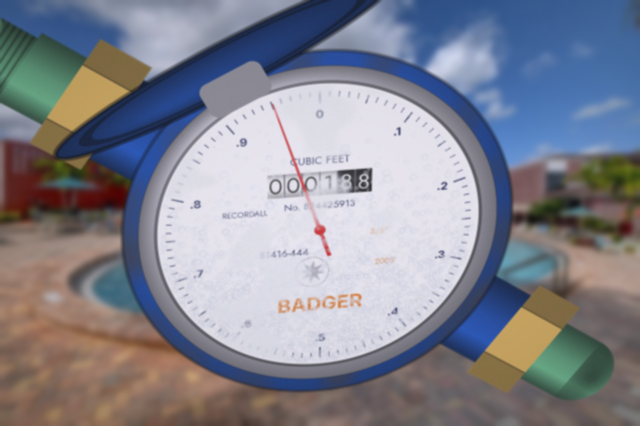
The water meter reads ft³ 187.95
